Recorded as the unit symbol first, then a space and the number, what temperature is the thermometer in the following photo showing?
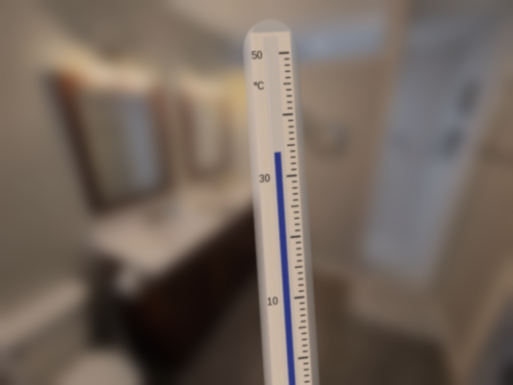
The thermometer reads °C 34
